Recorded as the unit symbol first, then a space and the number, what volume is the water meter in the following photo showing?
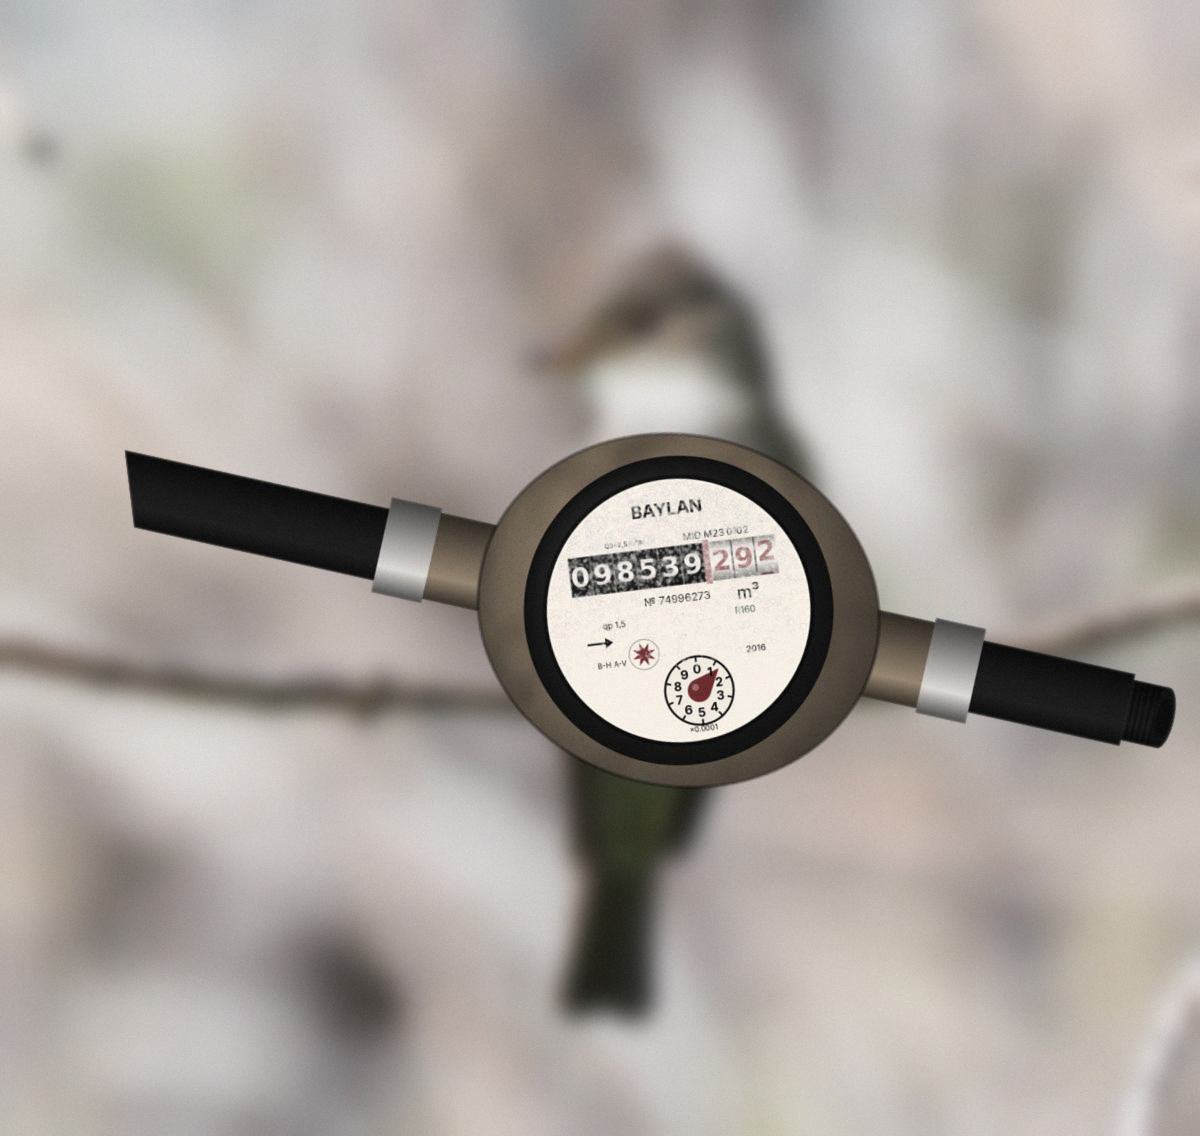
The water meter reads m³ 98539.2921
